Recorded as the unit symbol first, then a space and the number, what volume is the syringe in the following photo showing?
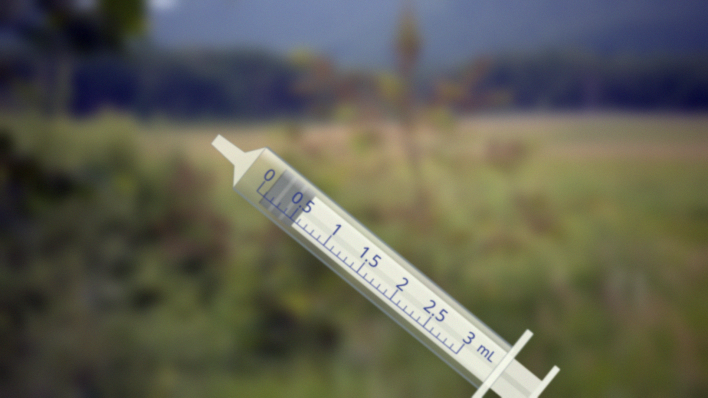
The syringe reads mL 0.1
